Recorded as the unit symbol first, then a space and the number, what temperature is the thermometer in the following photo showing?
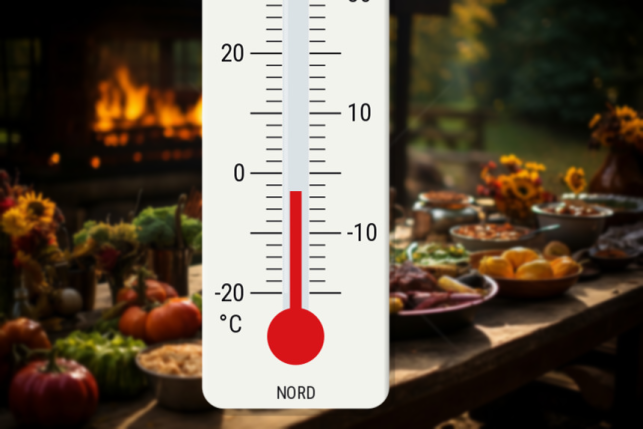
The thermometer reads °C -3
